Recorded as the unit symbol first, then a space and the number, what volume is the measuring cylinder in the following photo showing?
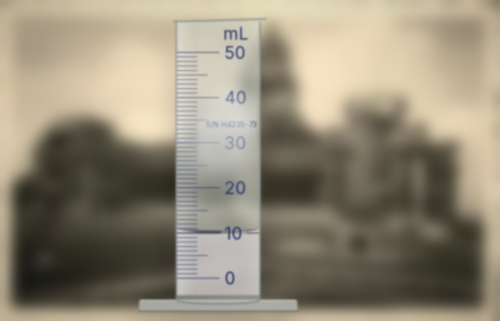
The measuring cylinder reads mL 10
